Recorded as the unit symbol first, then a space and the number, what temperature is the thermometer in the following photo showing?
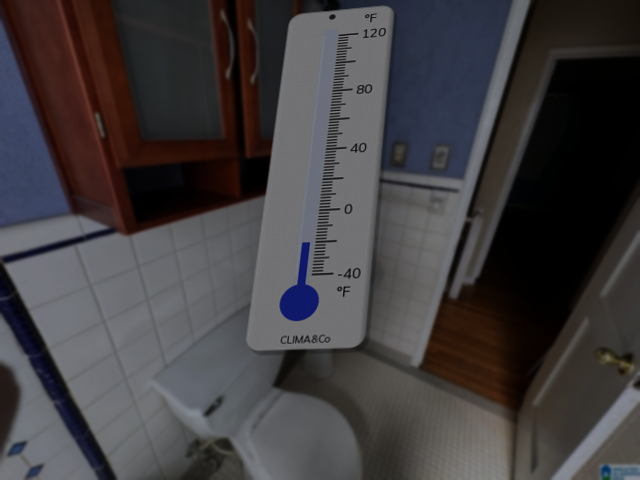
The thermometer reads °F -20
